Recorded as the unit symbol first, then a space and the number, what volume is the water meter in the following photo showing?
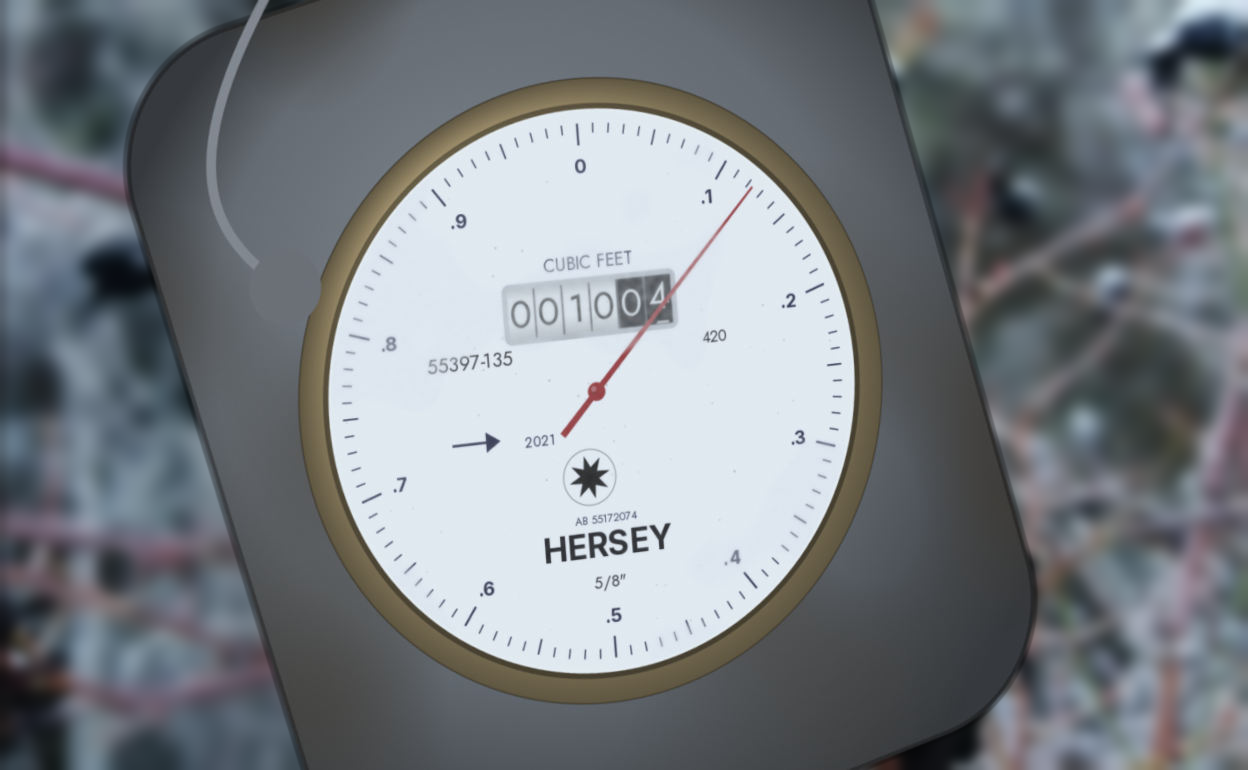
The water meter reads ft³ 1004.12
